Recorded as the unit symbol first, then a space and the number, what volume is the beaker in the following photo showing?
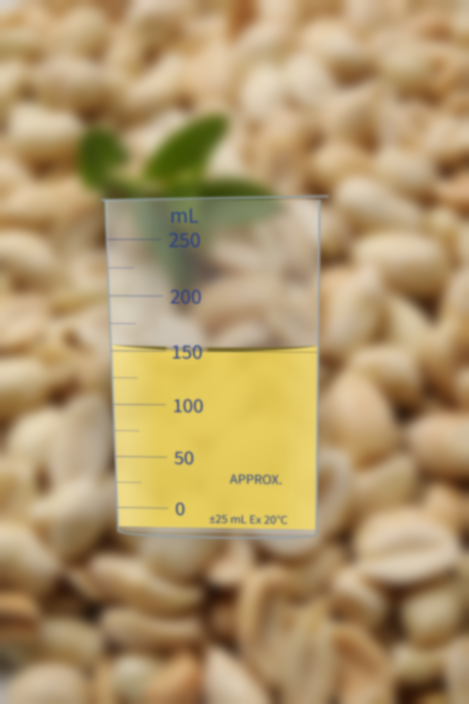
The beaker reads mL 150
